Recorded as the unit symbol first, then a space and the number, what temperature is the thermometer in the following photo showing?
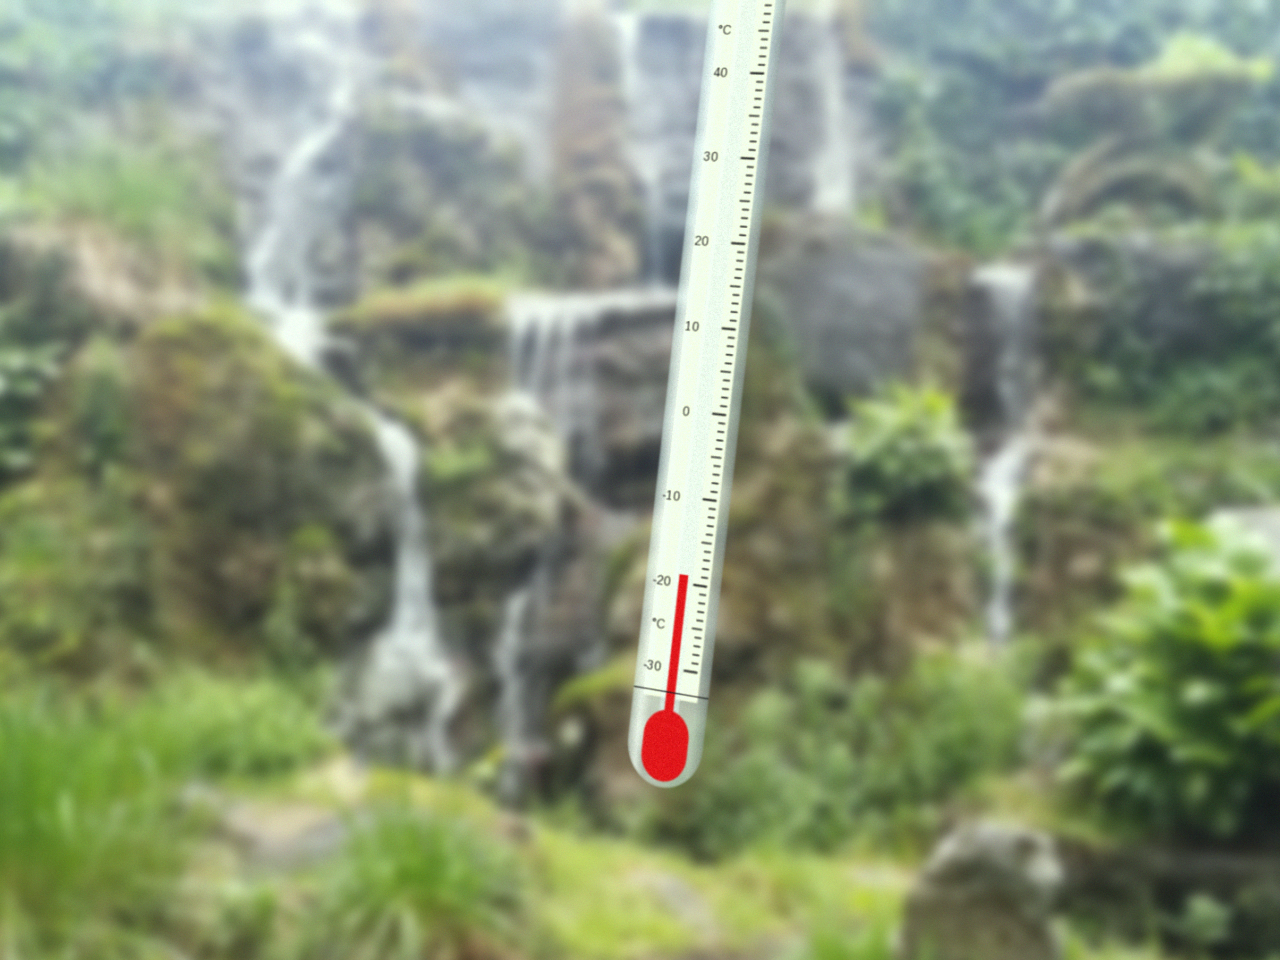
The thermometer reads °C -19
